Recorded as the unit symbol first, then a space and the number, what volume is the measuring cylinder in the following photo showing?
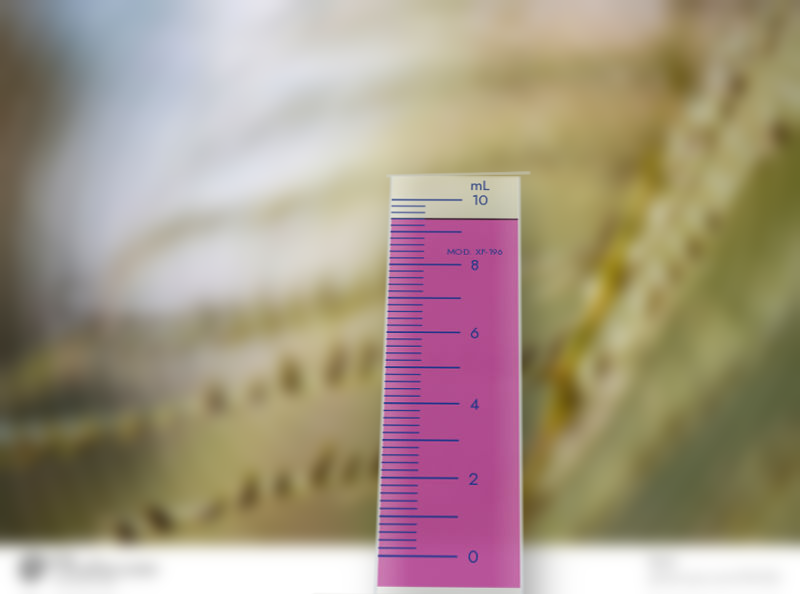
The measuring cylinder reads mL 9.4
